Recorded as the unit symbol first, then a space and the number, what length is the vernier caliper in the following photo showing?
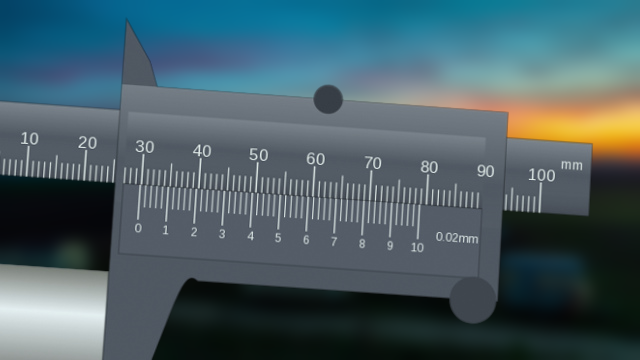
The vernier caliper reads mm 29.8
